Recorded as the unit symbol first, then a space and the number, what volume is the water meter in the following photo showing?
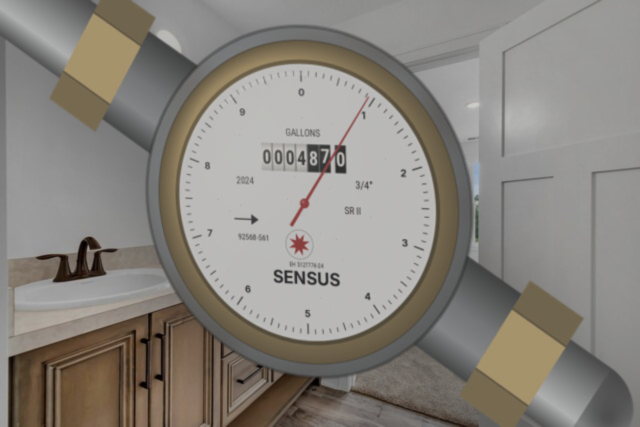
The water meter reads gal 4870.9
